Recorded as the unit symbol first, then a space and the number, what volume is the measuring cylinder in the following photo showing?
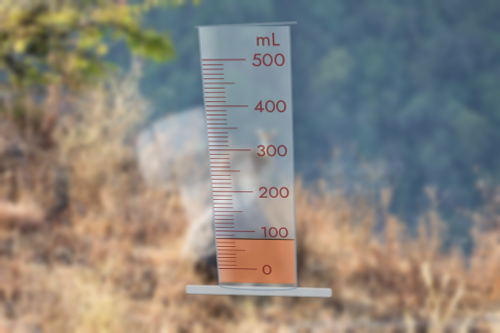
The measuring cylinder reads mL 80
